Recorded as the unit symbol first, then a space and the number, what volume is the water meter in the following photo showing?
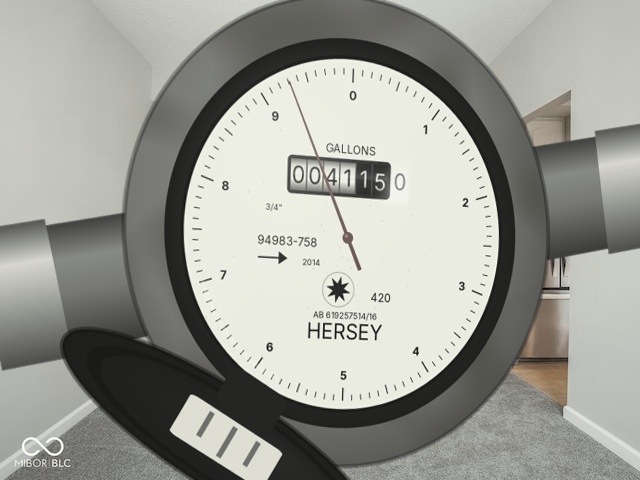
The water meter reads gal 41149.3
